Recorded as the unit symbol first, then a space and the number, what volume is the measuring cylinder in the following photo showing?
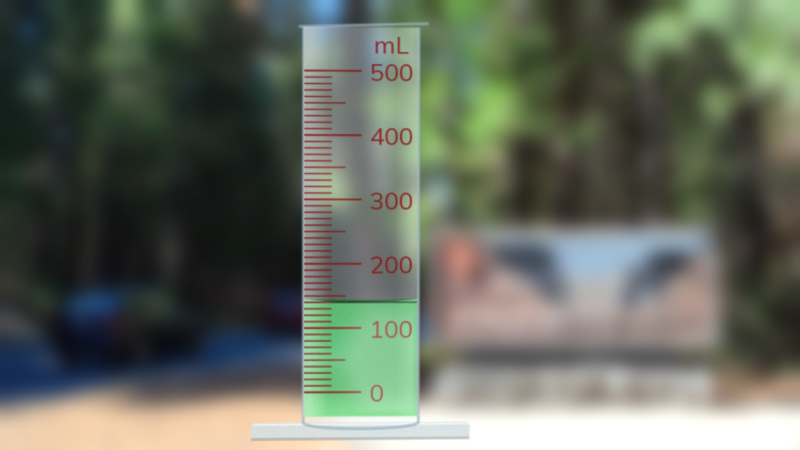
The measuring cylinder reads mL 140
